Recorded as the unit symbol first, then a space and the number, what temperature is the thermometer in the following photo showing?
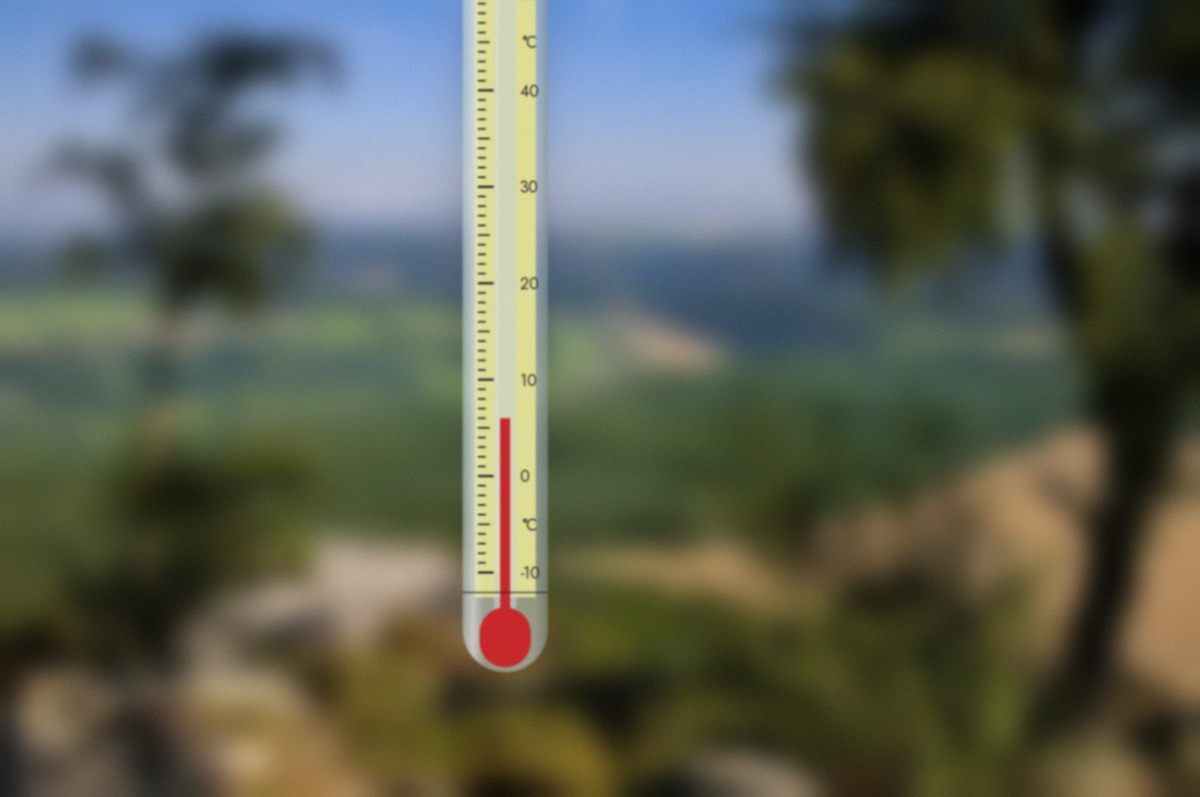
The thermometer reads °C 6
